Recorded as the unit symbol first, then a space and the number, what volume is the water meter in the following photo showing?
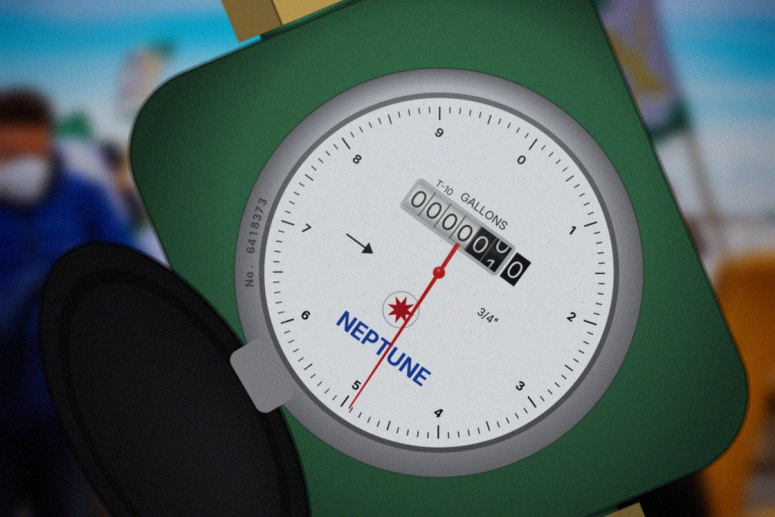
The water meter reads gal 4.9
